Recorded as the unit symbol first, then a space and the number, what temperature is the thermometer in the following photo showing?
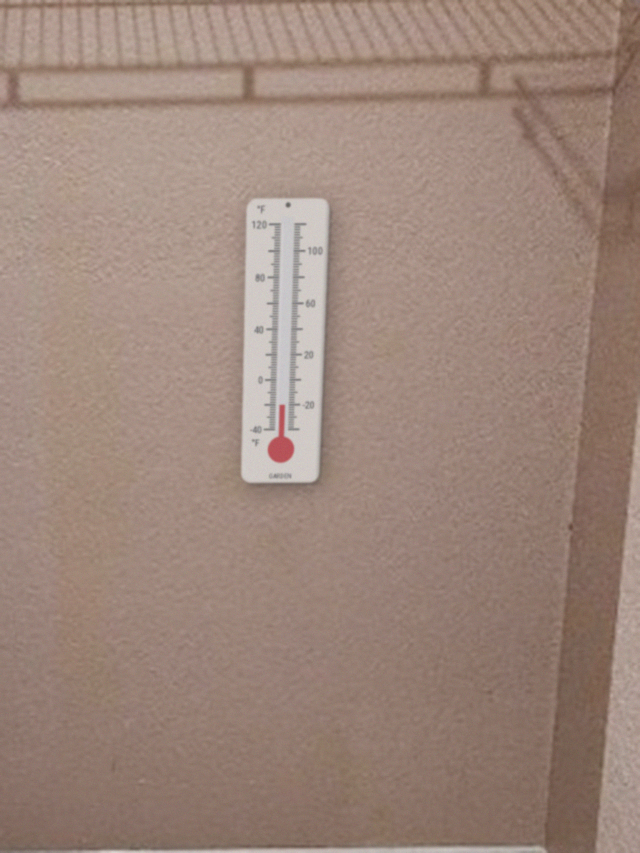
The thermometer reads °F -20
